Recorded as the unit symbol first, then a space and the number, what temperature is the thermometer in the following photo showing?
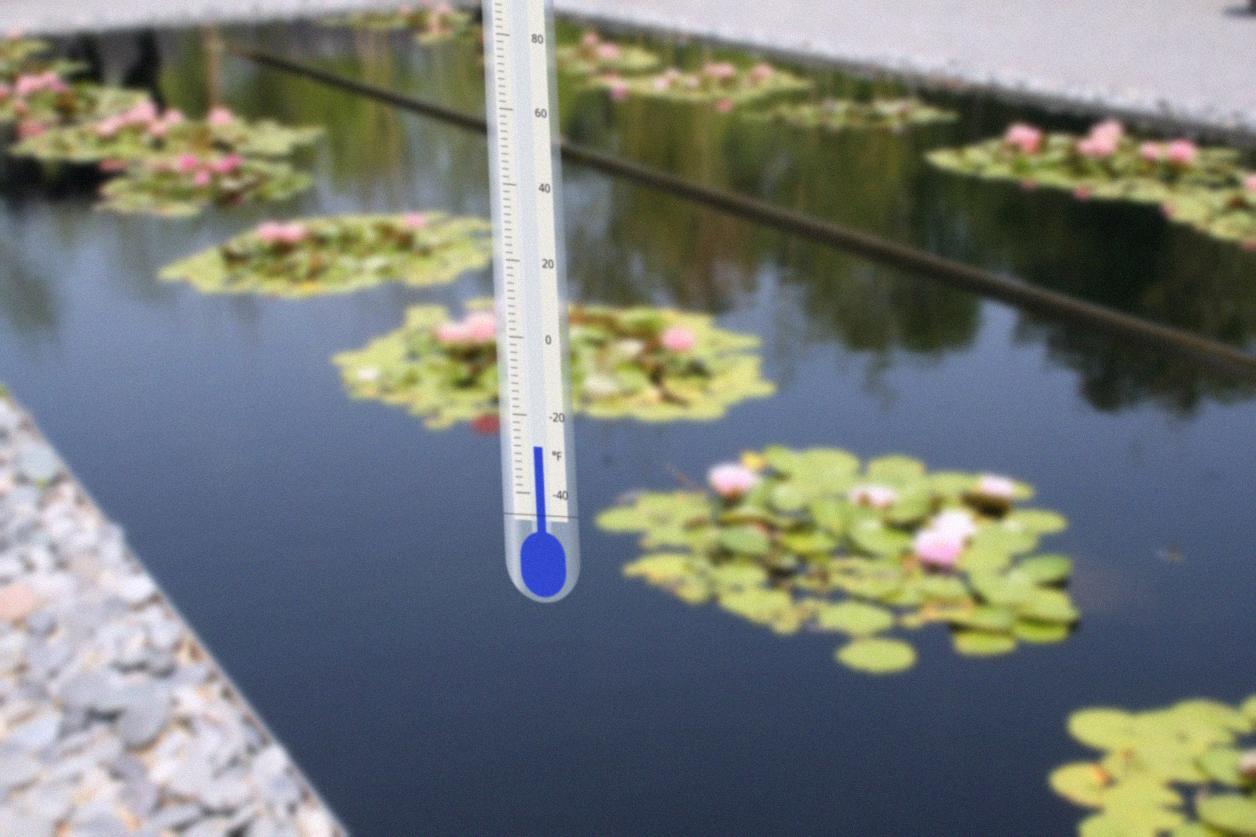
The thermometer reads °F -28
